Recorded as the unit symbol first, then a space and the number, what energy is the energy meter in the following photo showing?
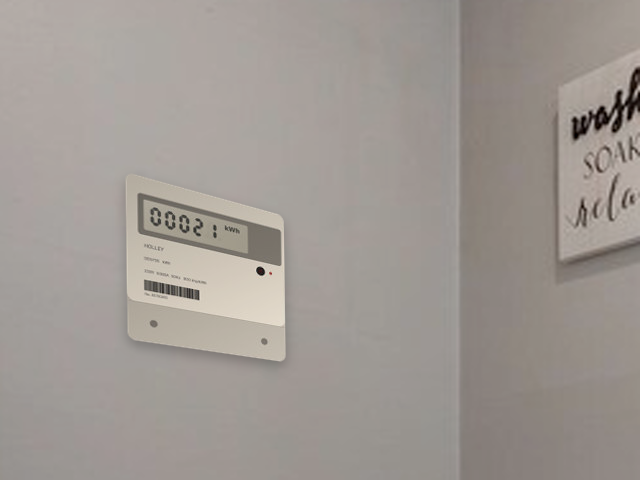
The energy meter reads kWh 21
